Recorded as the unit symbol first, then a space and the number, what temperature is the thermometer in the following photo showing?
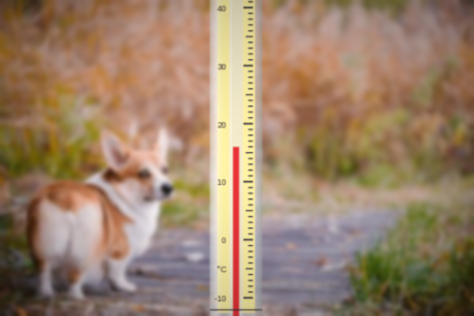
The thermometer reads °C 16
